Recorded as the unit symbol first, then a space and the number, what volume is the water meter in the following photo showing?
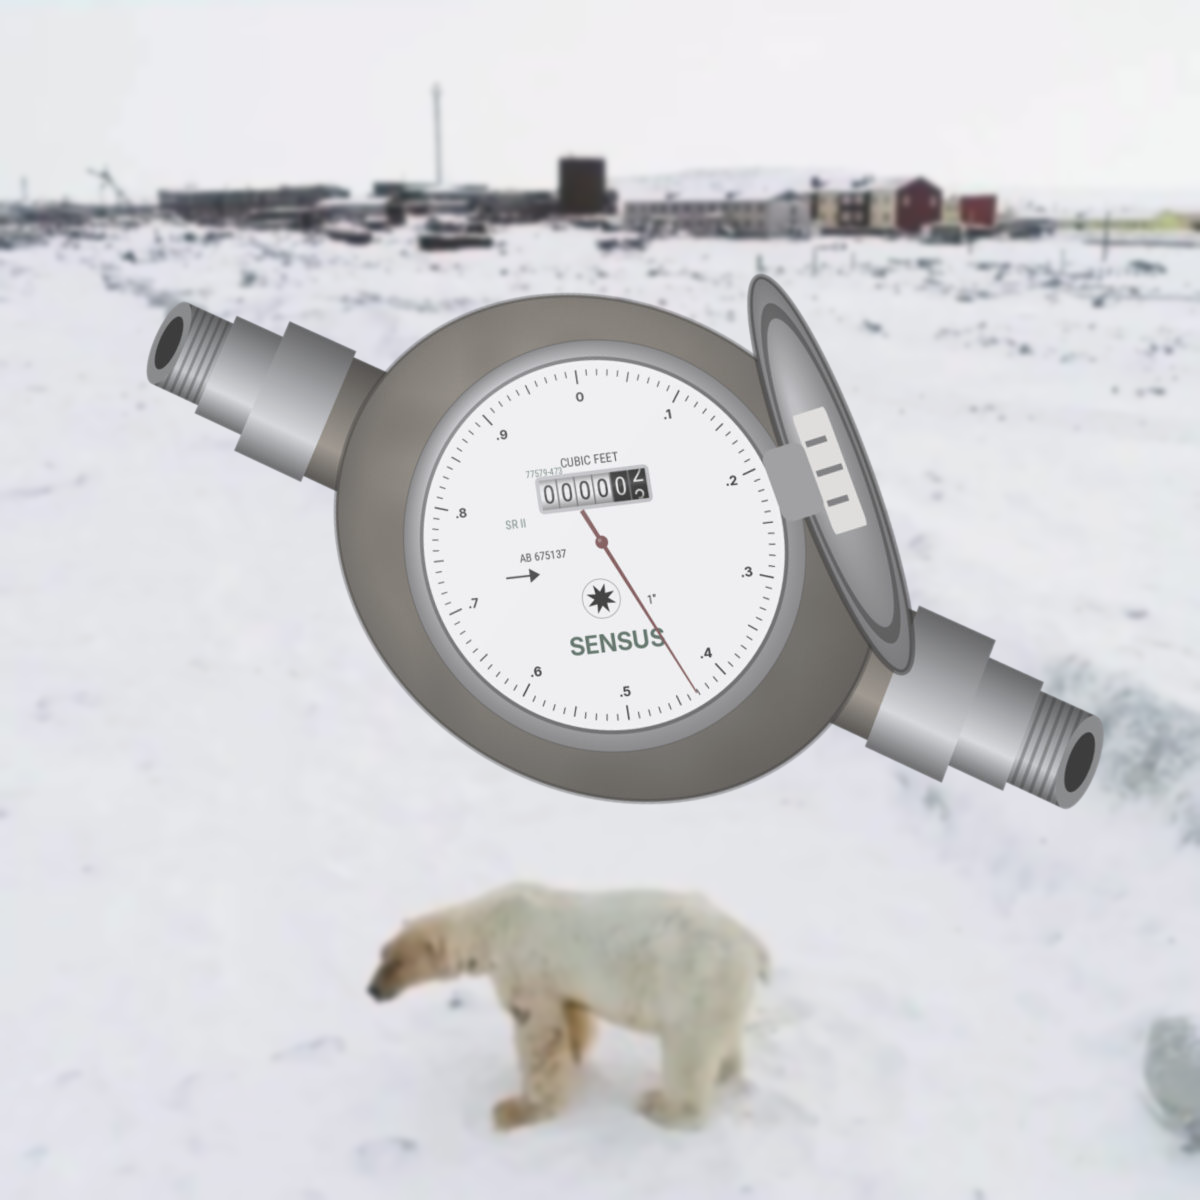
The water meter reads ft³ 2.43
